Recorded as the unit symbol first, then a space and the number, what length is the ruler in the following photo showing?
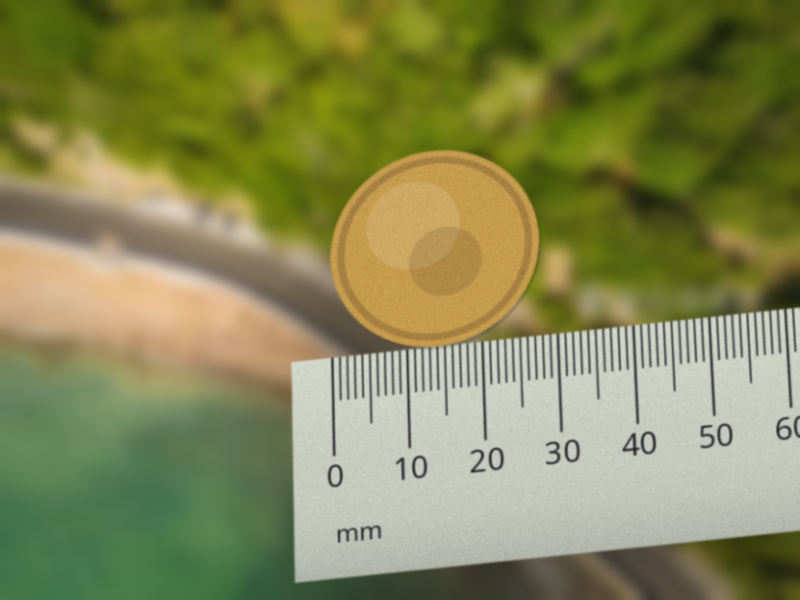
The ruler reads mm 28
